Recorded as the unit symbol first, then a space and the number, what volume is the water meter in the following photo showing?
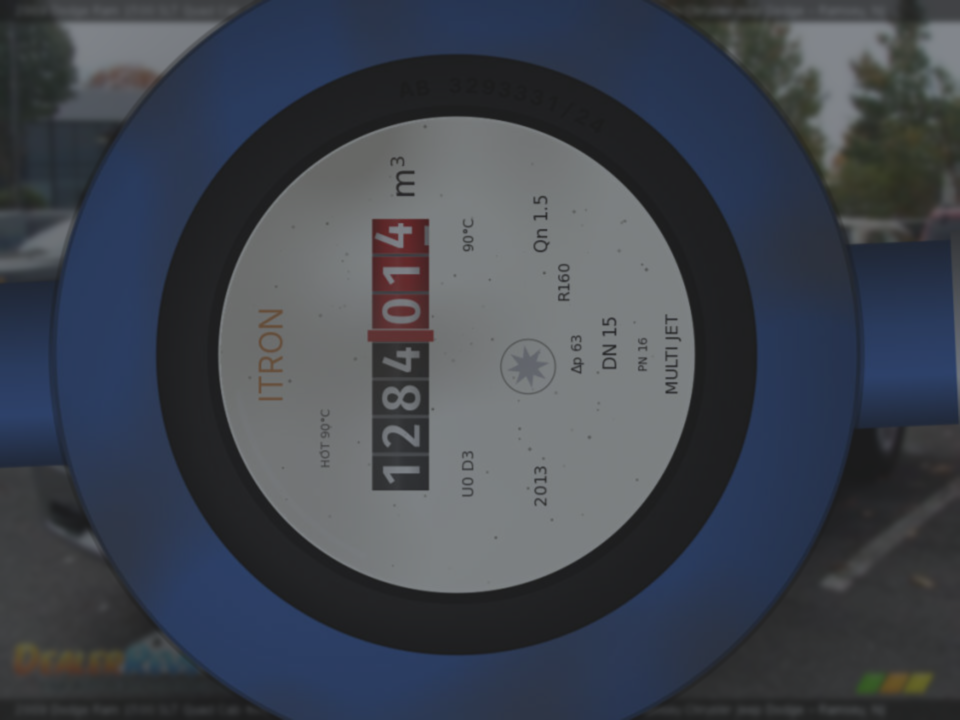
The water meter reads m³ 1284.014
